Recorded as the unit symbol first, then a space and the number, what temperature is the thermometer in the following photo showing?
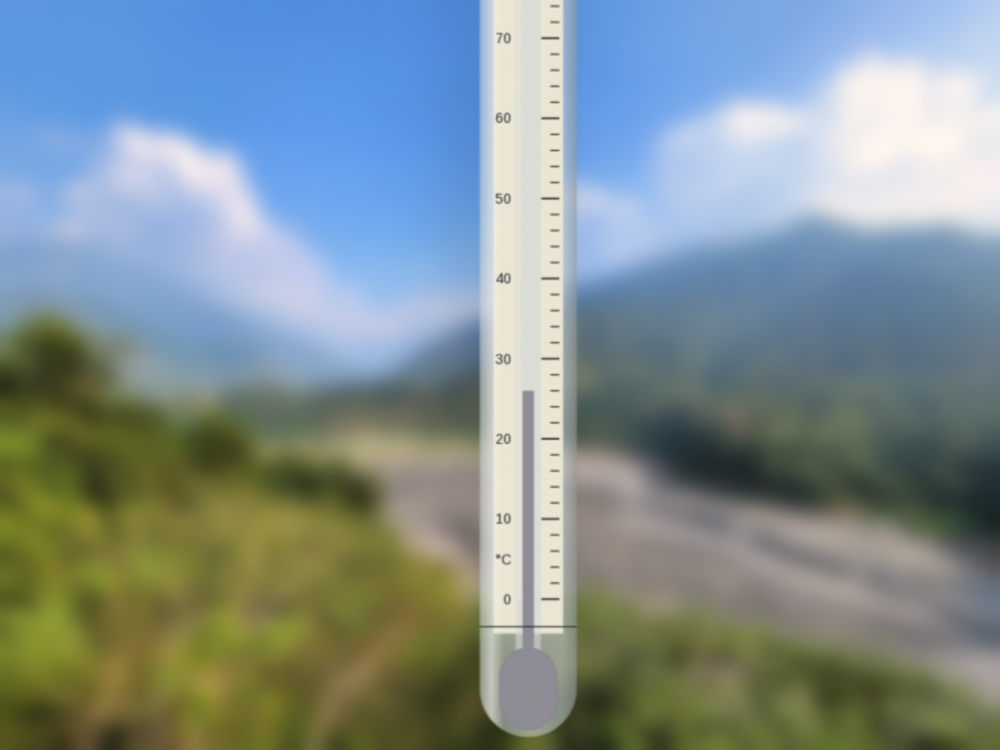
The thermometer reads °C 26
